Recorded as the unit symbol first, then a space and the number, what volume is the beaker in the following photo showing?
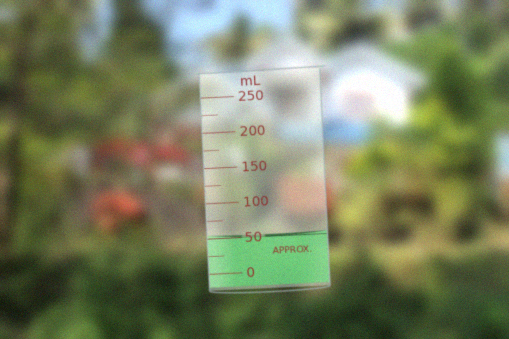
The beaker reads mL 50
